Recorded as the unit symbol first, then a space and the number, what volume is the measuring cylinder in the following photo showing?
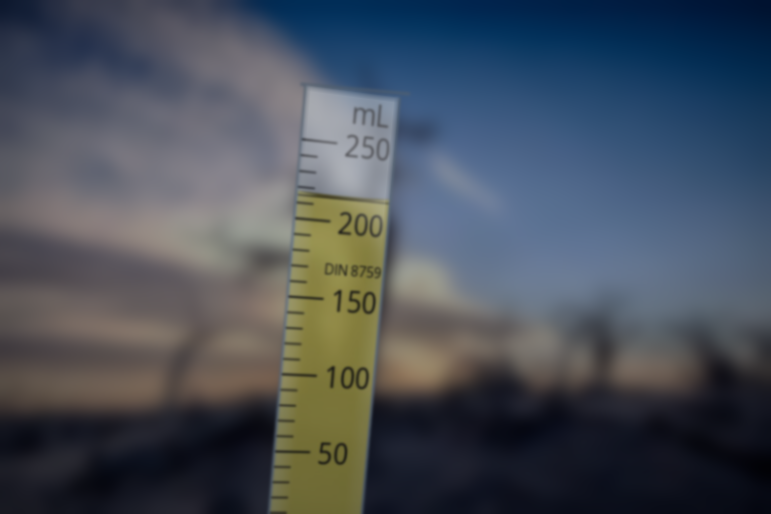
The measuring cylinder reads mL 215
